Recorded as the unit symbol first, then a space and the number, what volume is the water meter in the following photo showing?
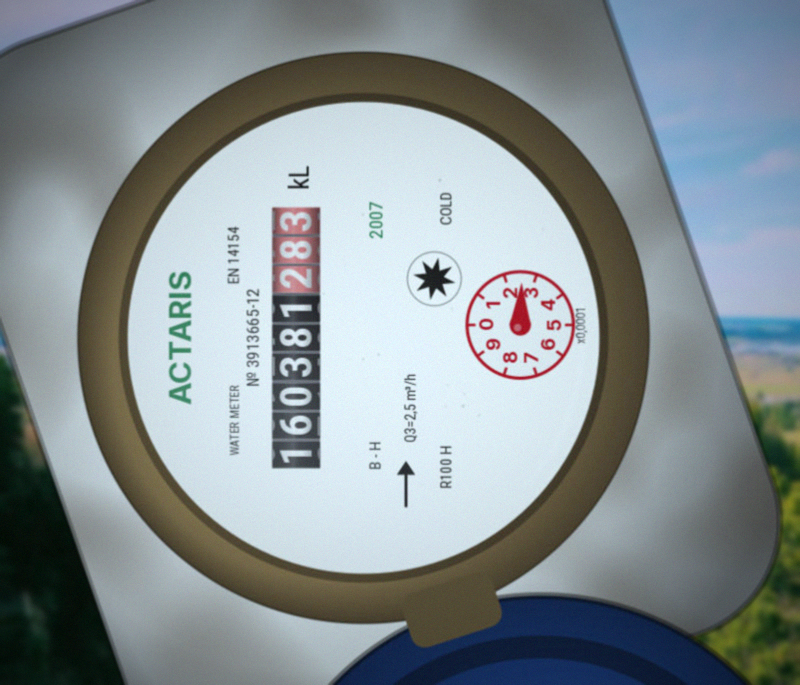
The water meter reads kL 160381.2832
